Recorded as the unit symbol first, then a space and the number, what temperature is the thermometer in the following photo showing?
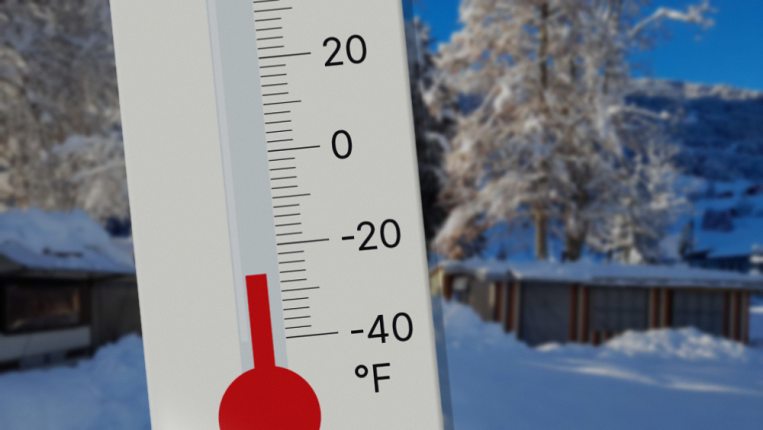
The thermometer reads °F -26
